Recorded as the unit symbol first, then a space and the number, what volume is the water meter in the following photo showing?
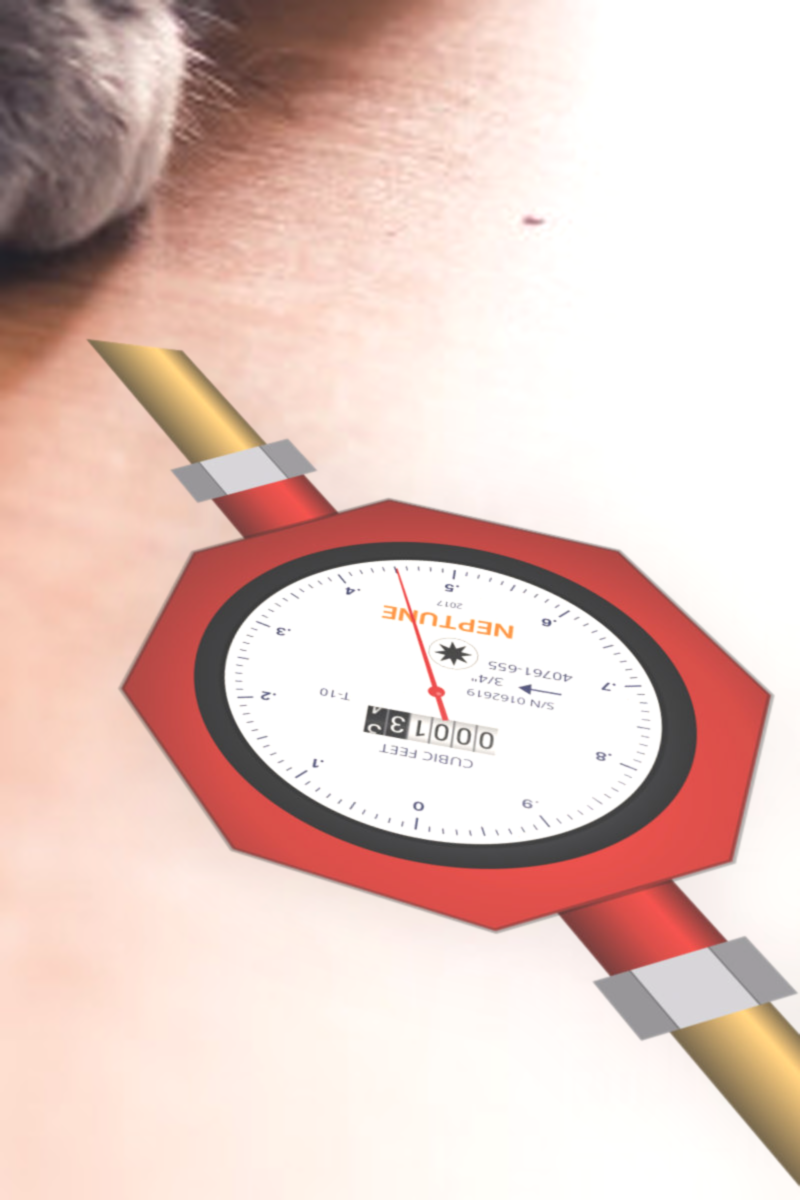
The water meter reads ft³ 133.45
